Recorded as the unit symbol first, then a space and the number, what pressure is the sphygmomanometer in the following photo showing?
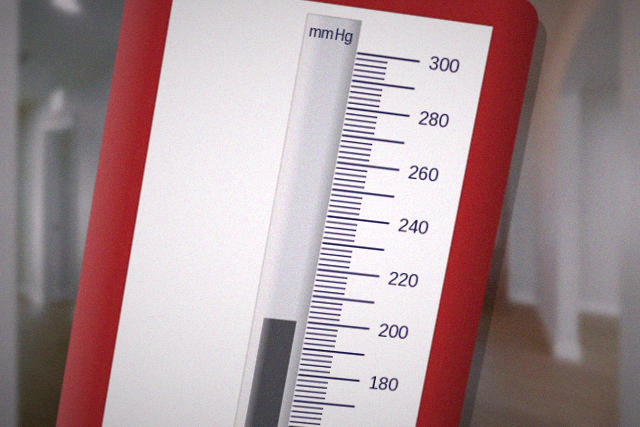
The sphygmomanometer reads mmHg 200
